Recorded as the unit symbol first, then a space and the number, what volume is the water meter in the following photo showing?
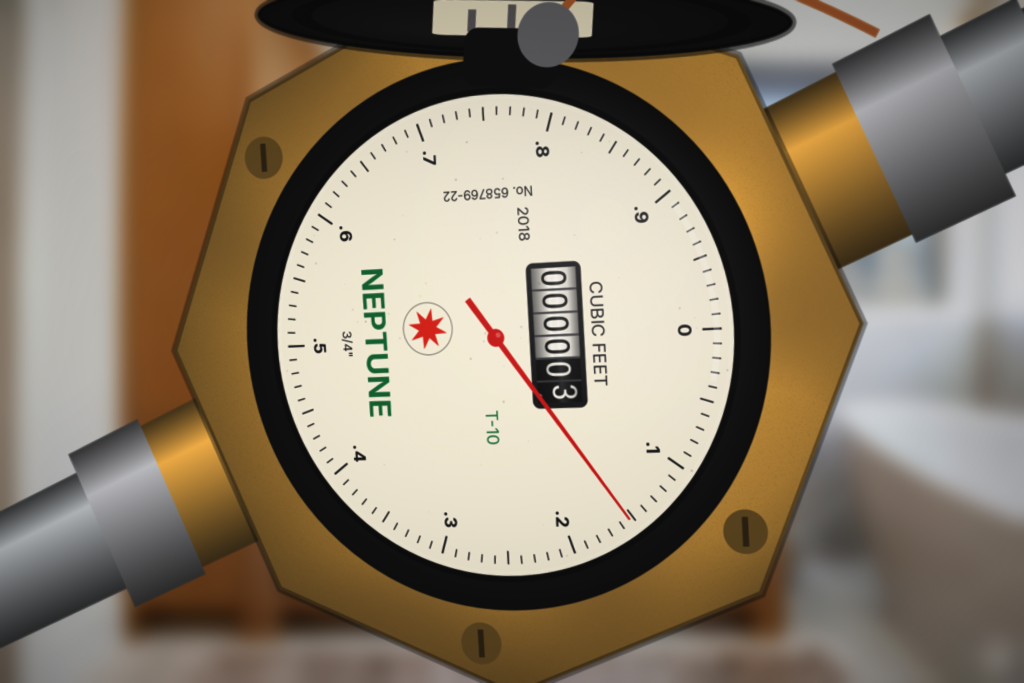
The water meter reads ft³ 3.15
